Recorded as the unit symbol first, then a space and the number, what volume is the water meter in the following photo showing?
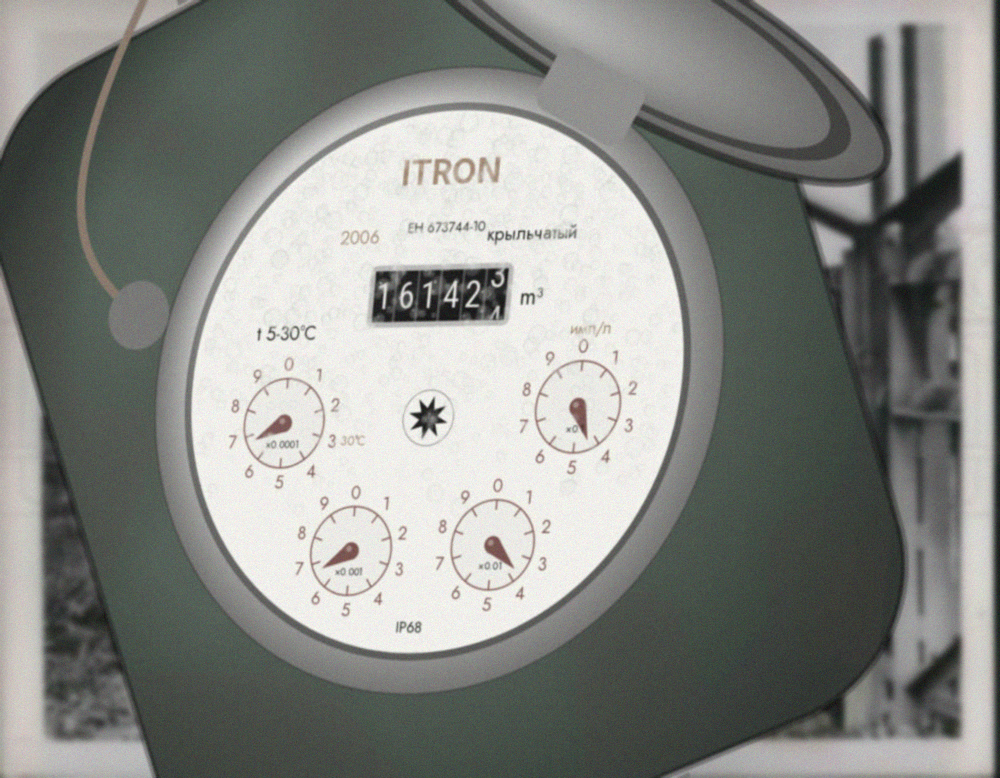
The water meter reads m³ 161423.4366
